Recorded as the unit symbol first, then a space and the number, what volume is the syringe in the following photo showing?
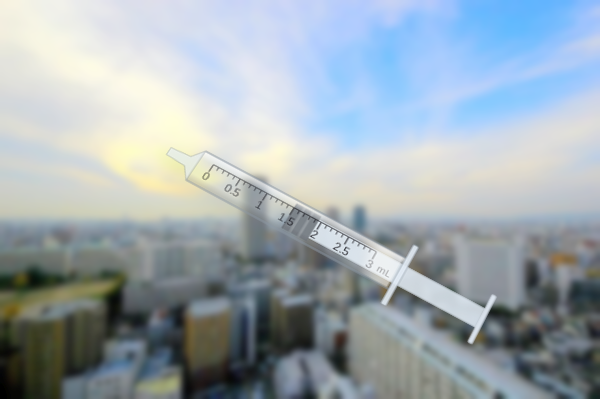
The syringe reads mL 1.5
